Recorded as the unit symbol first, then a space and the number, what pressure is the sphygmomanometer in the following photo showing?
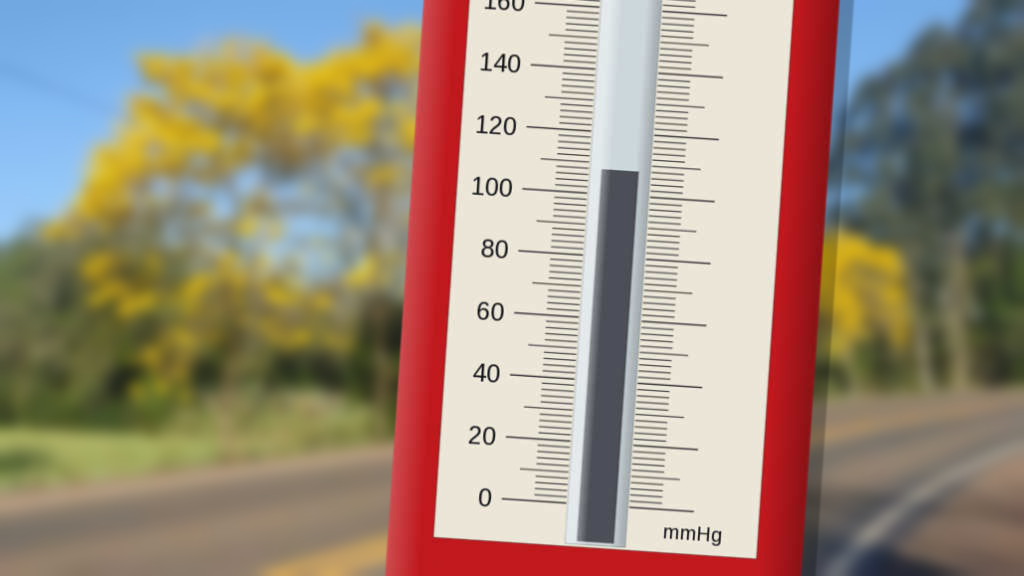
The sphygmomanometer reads mmHg 108
